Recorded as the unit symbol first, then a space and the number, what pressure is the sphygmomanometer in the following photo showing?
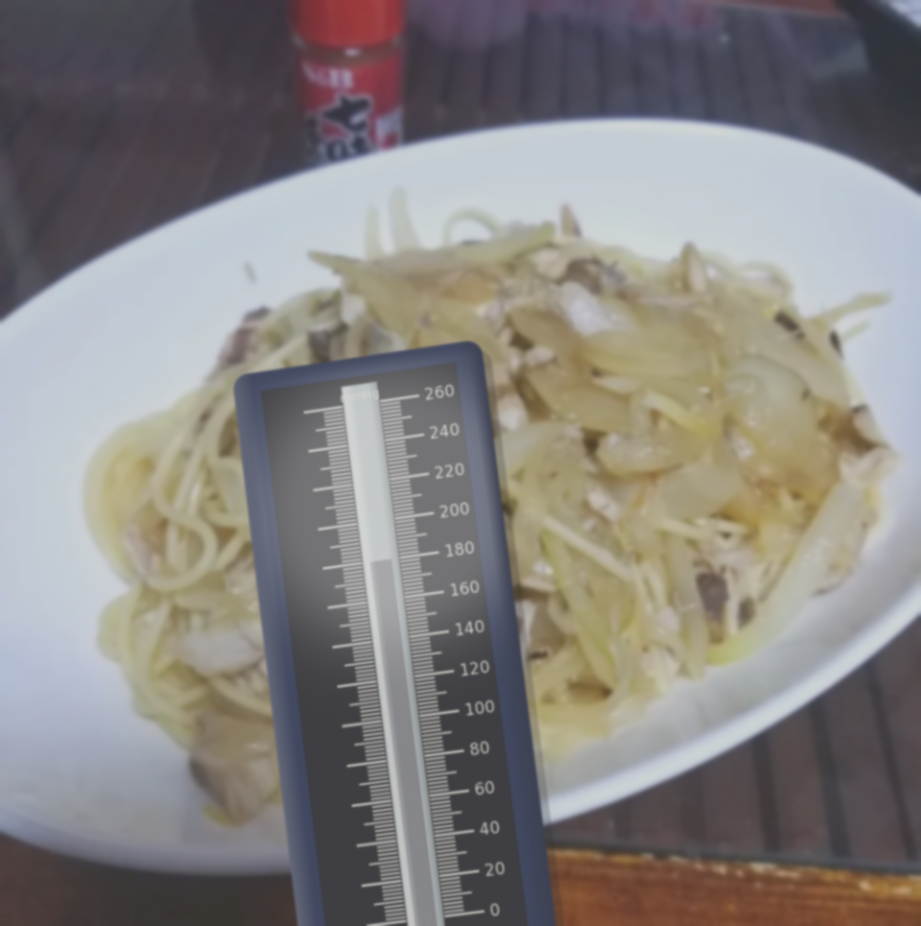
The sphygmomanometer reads mmHg 180
